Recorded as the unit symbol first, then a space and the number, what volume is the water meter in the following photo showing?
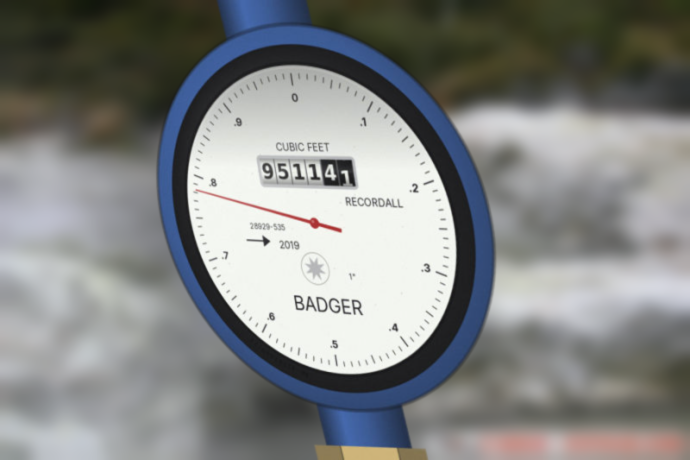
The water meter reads ft³ 951140.78
